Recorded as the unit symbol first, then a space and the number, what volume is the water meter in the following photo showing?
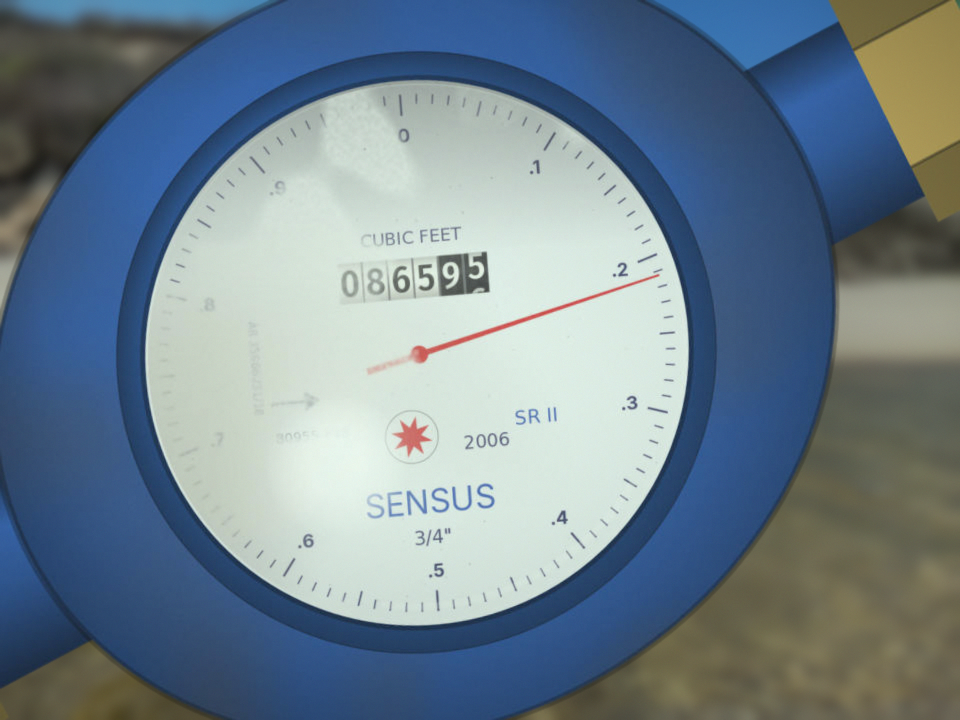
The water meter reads ft³ 86595.21
